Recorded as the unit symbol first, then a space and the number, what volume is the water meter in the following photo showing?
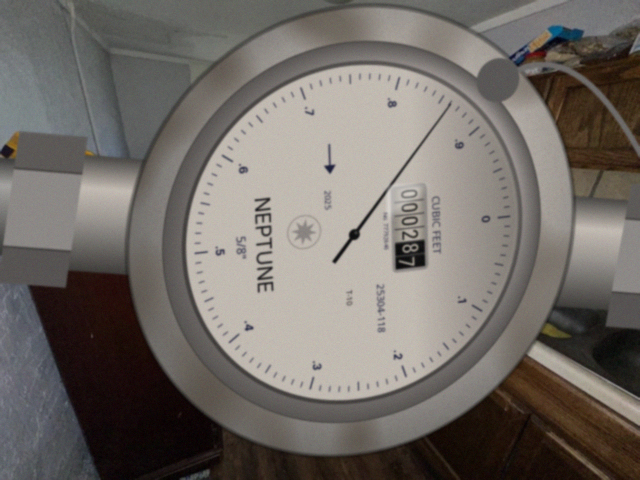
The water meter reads ft³ 286.86
